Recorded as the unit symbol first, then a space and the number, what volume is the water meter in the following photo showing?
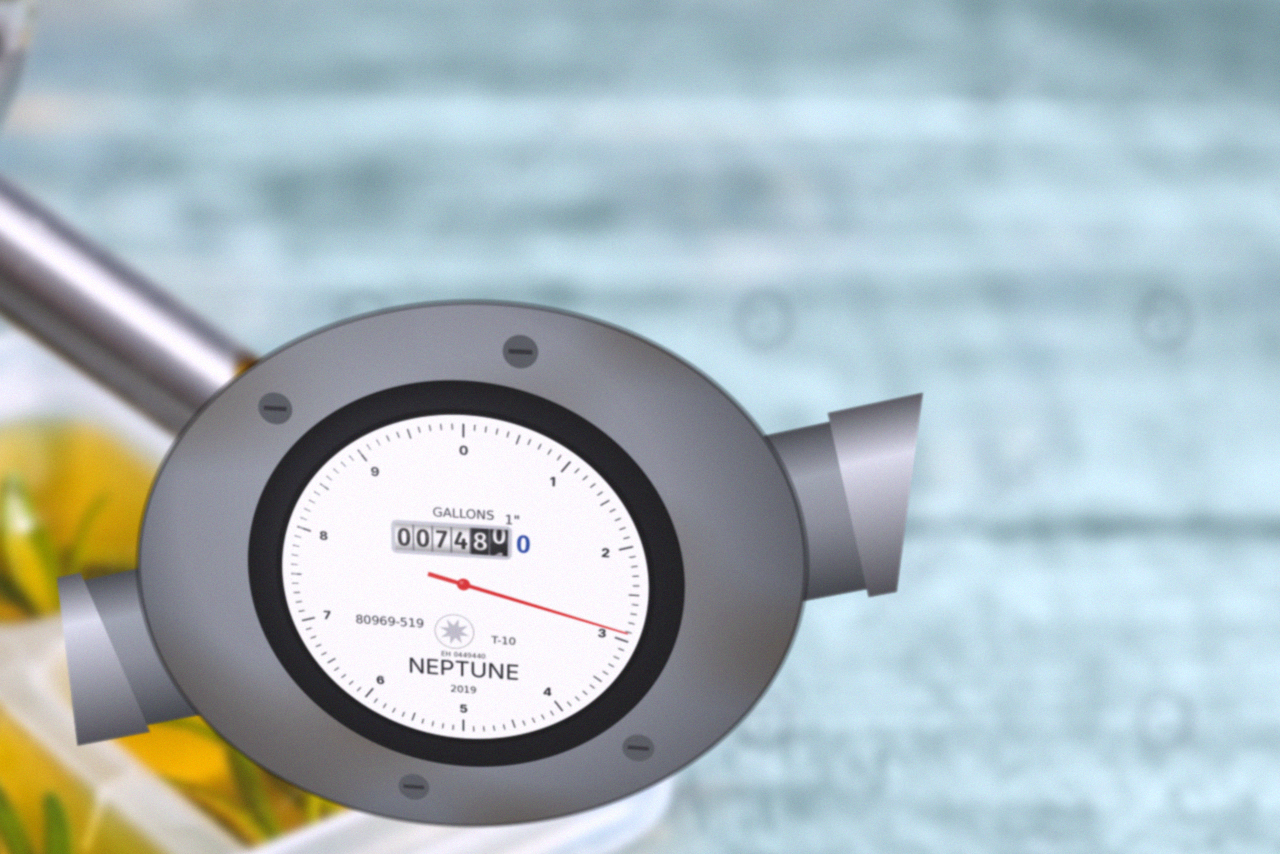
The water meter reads gal 74802.9
